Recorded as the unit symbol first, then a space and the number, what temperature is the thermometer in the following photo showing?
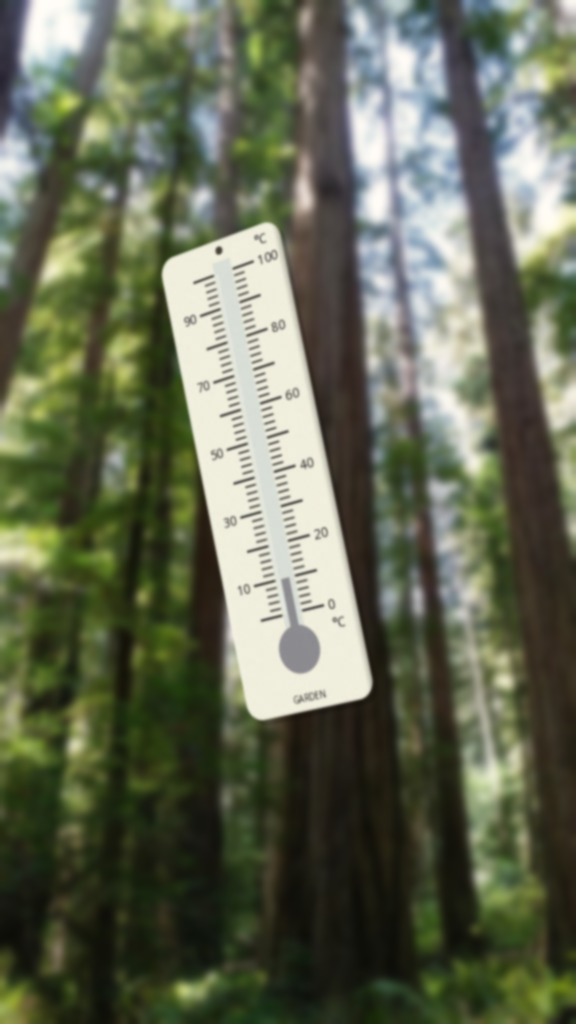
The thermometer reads °C 10
